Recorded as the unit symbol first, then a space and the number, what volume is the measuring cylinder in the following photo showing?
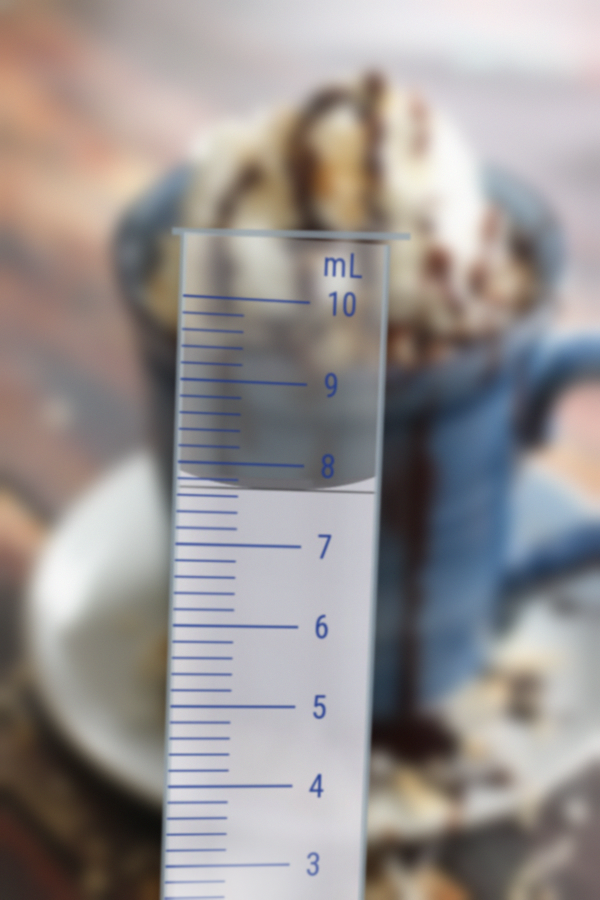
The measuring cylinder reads mL 7.7
